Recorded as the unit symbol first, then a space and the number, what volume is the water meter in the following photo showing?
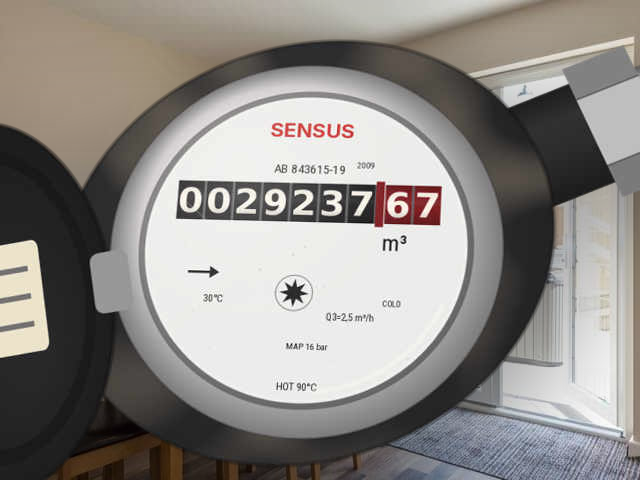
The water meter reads m³ 29237.67
